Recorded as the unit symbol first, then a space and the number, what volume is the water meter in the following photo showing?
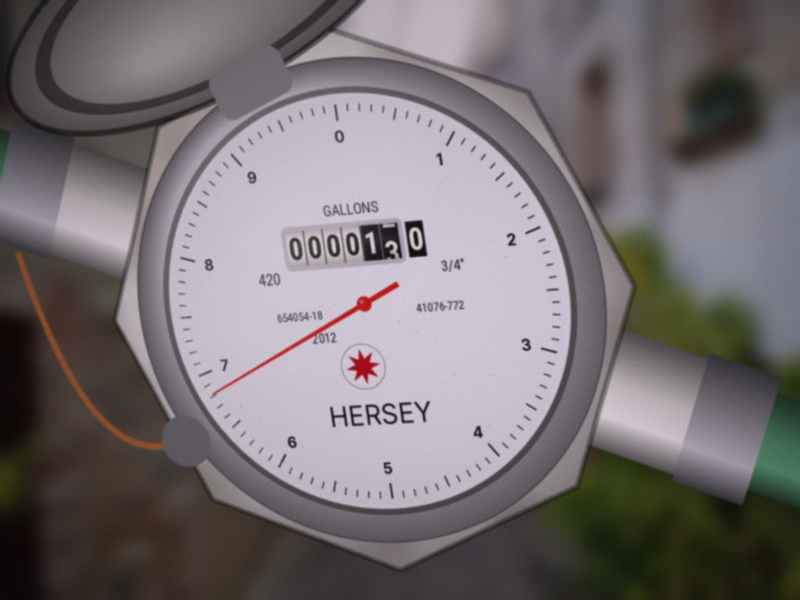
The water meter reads gal 126.8
